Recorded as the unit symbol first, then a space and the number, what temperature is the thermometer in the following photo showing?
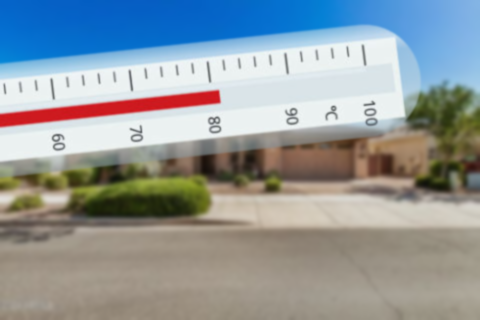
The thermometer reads °C 81
